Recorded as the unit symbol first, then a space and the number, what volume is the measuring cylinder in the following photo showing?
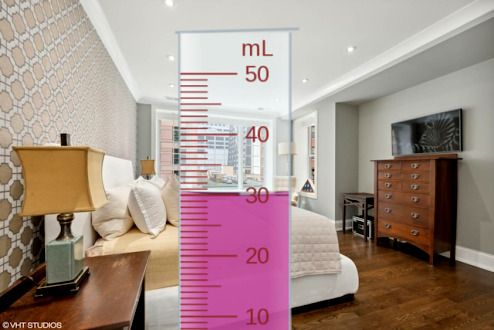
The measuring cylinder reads mL 30
